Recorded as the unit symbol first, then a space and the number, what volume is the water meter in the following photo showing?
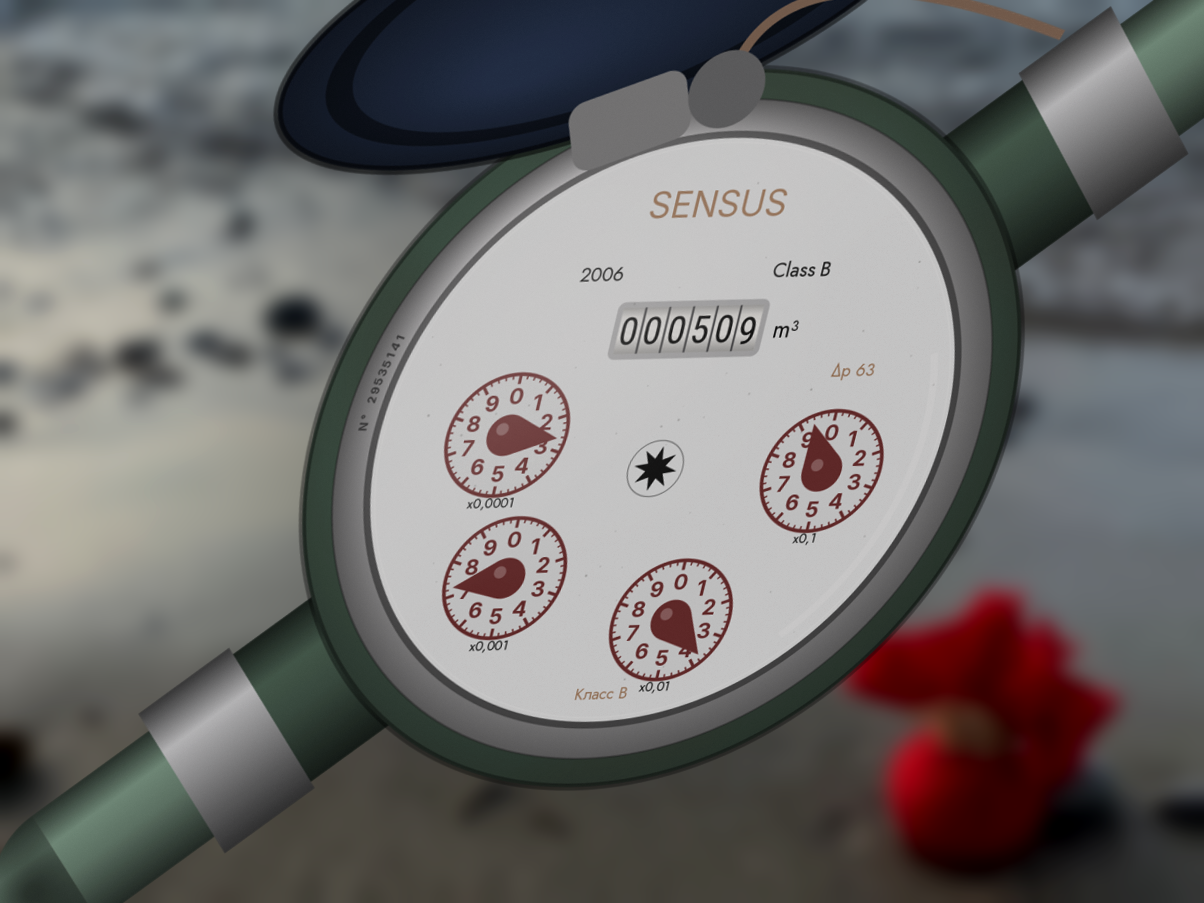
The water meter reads m³ 508.9372
